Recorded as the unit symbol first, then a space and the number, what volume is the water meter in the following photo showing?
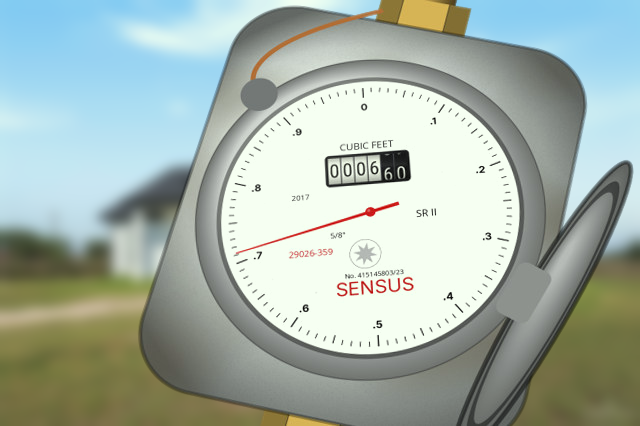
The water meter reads ft³ 659.71
